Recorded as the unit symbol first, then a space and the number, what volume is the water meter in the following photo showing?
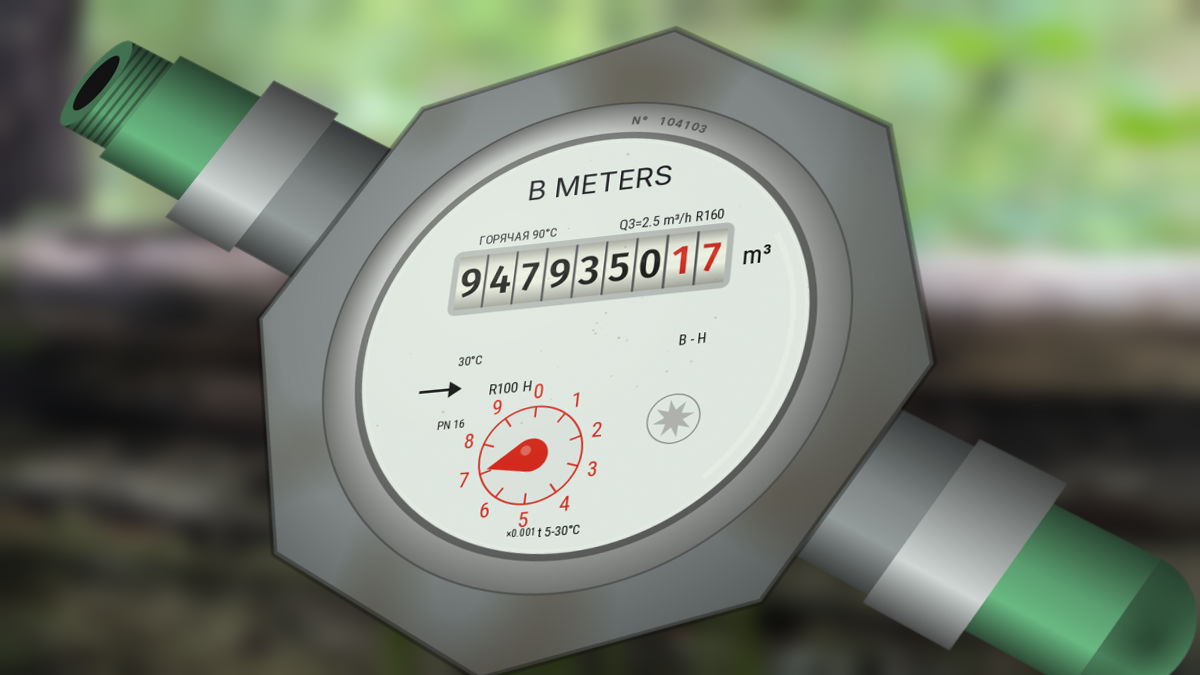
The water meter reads m³ 9479350.177
